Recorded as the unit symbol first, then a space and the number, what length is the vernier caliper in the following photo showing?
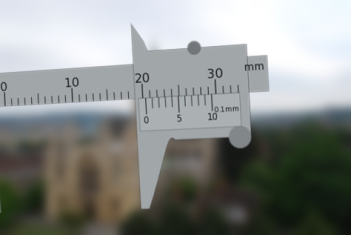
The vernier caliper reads mm 20.4
